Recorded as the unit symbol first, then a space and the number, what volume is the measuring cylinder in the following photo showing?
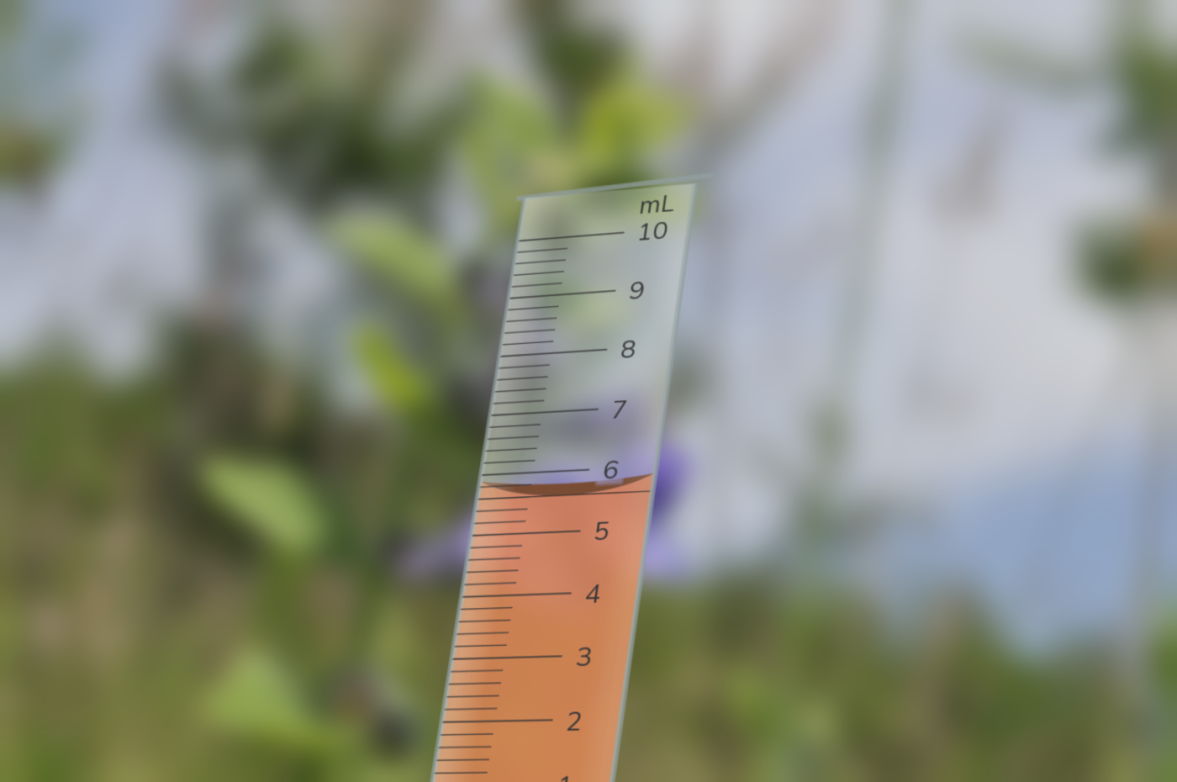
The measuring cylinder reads mL 5.6
